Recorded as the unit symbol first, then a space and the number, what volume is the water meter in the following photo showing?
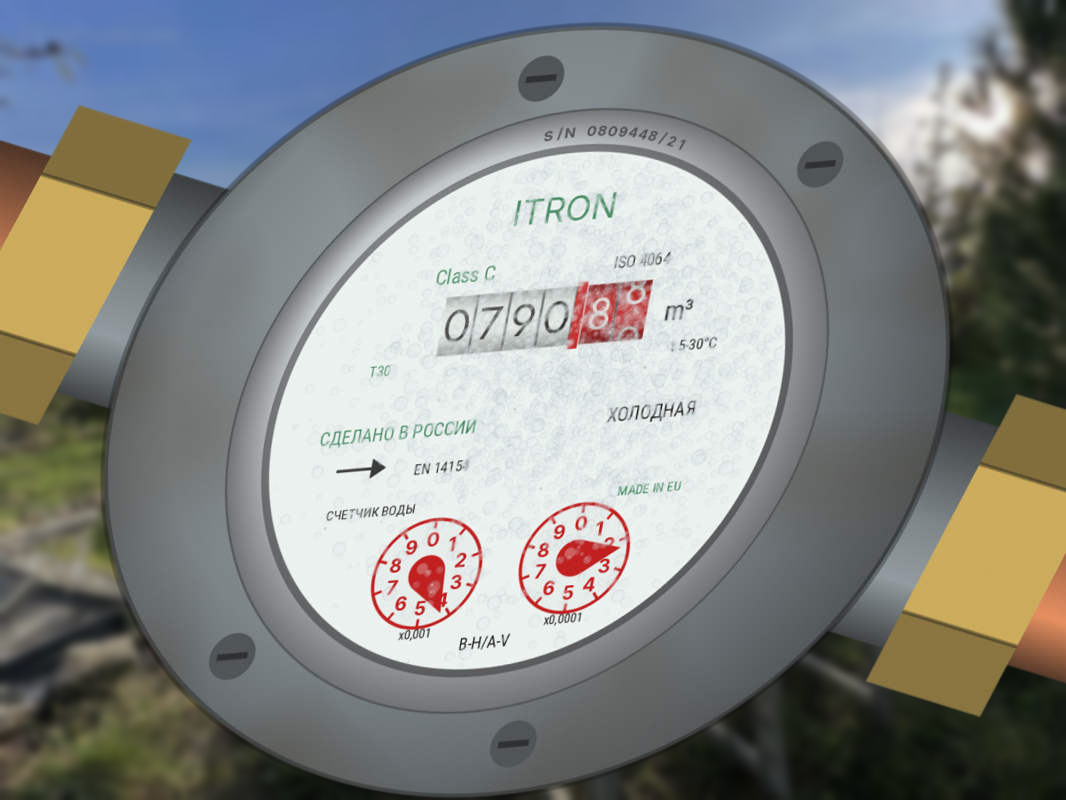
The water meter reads m³ 790.8842
